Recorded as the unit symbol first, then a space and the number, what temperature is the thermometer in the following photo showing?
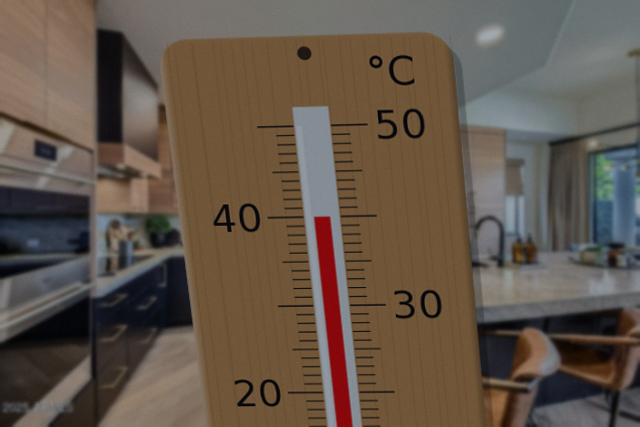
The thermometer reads °C 40
